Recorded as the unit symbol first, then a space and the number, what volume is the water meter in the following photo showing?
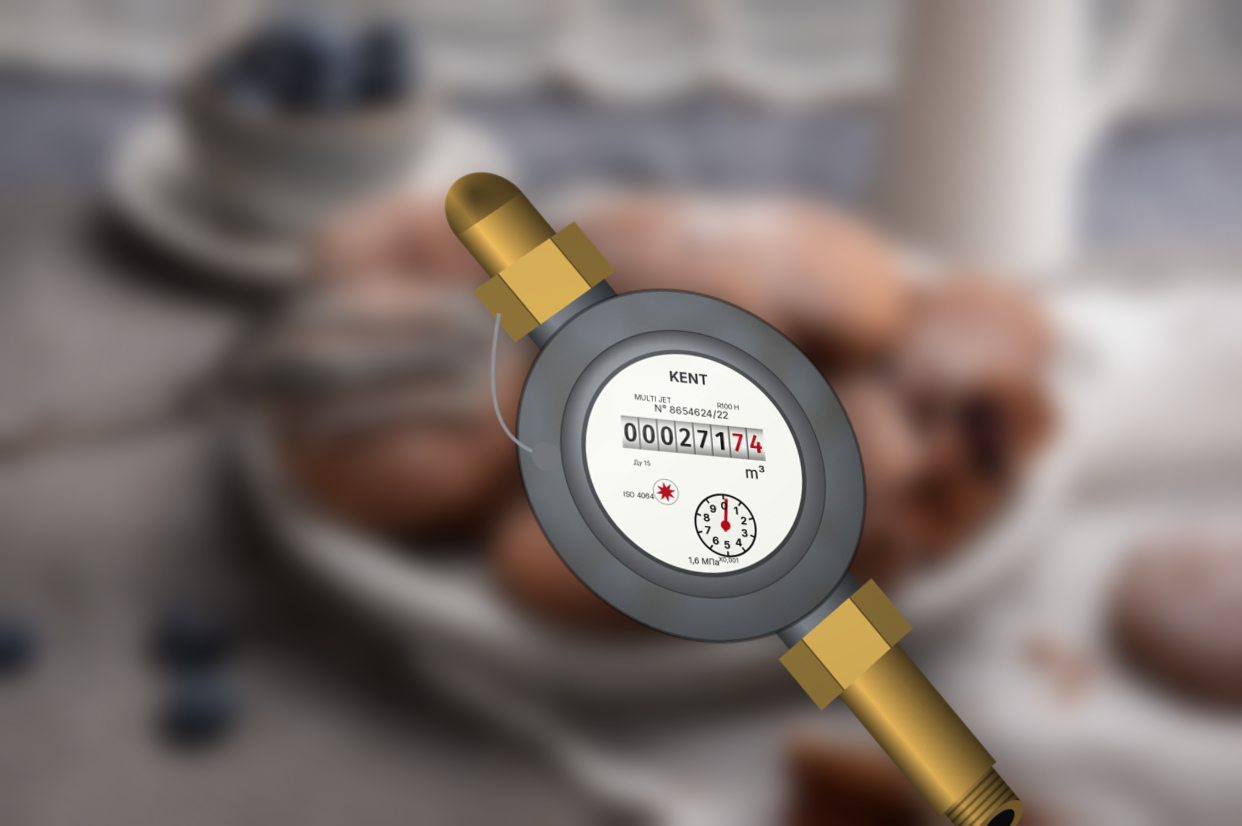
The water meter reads m³ 271.740
